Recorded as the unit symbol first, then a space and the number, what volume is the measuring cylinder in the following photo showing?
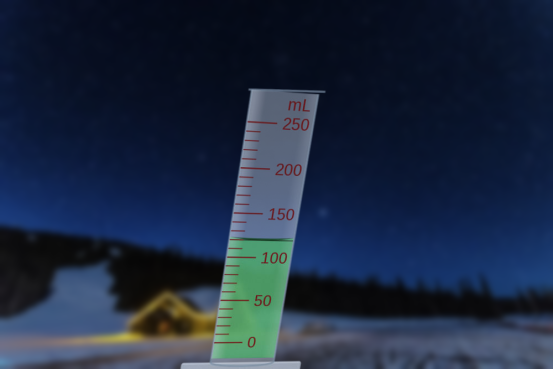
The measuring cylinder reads mL 120
